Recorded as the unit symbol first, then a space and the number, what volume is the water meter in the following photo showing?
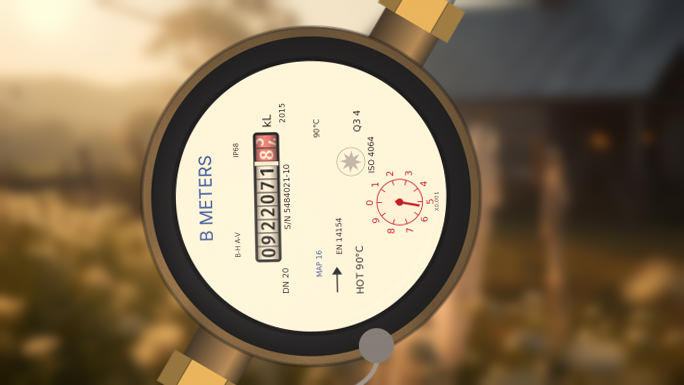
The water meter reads kL 922071.835
